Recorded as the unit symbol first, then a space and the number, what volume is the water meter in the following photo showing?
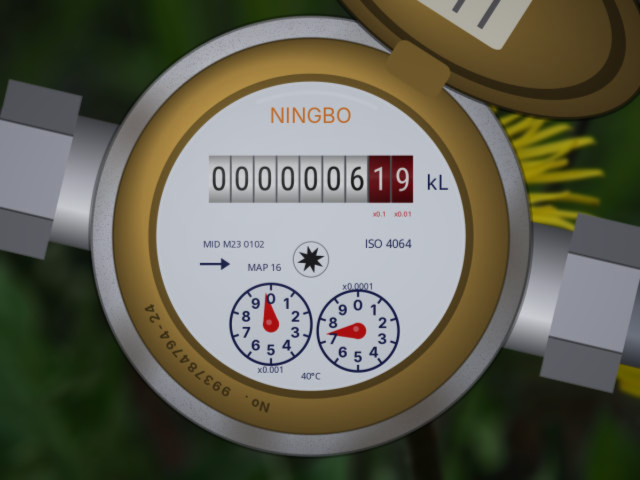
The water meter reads kL 6.1897
